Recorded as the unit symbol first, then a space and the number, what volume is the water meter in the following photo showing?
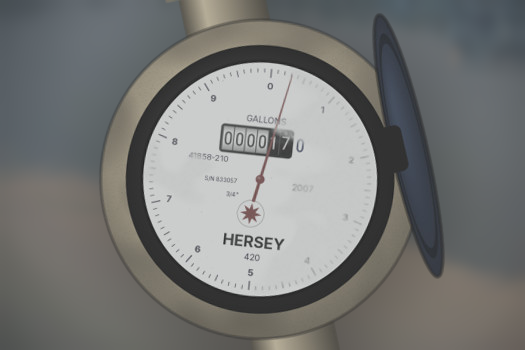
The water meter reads gal 170.3
